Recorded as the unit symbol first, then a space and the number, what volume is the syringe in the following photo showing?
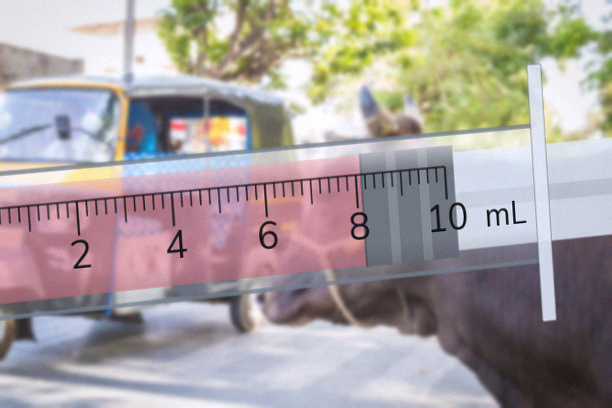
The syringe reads mL 8.1
